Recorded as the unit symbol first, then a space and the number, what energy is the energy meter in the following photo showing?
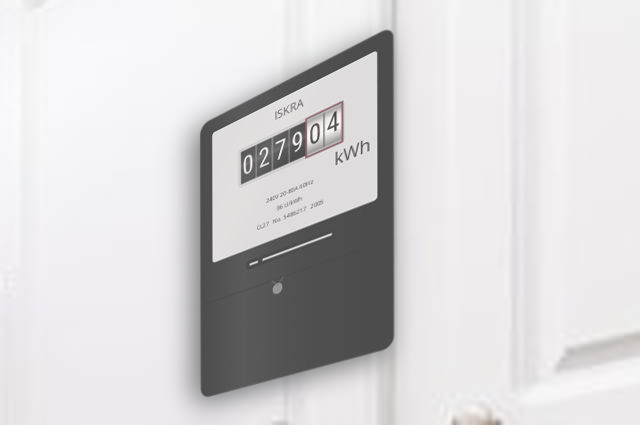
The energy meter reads kWh 279.04
